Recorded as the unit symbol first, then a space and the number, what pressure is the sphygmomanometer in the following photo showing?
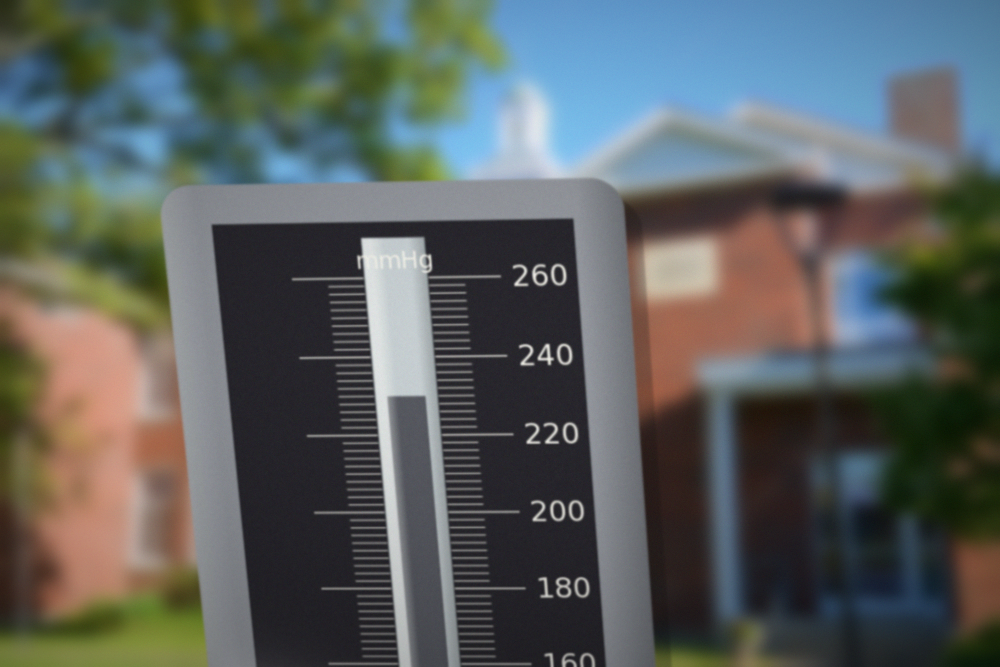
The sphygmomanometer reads mmHg 230
